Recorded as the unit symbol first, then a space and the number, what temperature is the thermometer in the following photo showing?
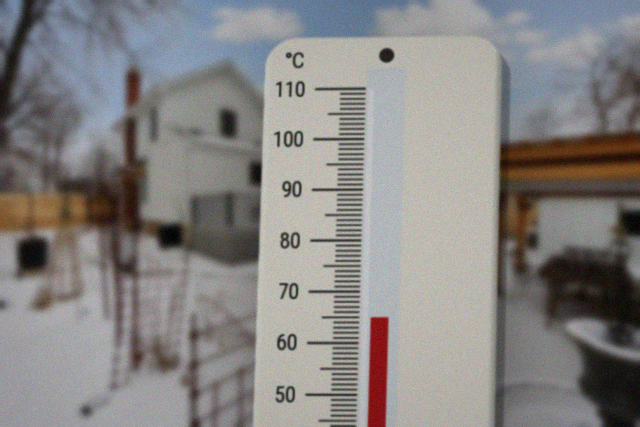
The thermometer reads °C 65
